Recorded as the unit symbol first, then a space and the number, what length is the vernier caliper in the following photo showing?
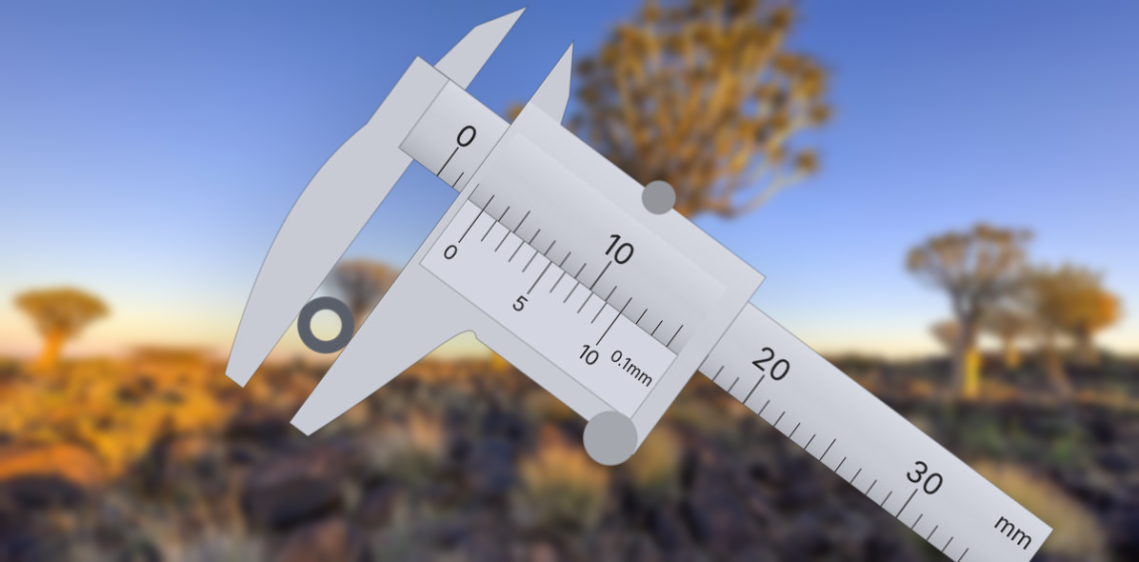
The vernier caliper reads mm 3.0
